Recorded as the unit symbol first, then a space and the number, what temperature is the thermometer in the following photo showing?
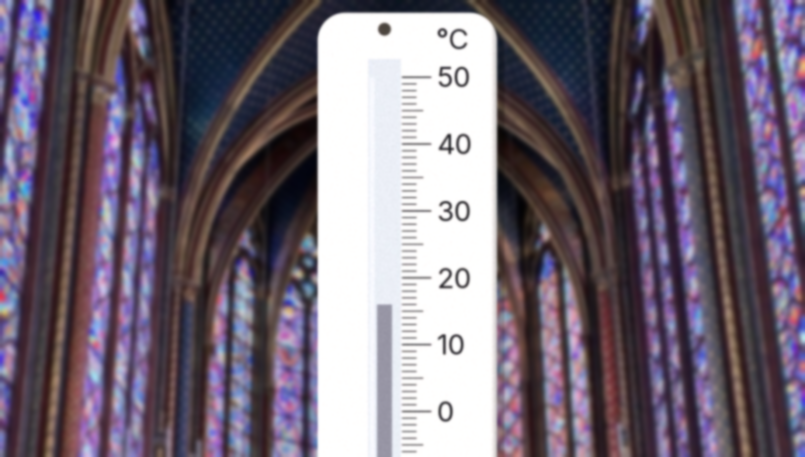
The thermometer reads °C 16
